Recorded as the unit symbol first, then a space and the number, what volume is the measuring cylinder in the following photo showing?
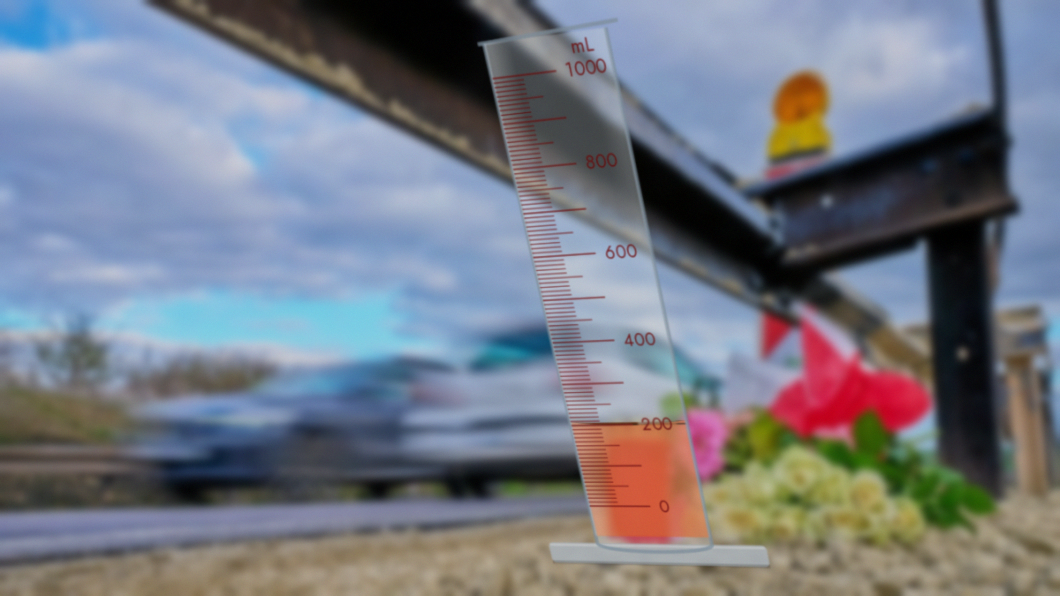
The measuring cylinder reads mL 200
